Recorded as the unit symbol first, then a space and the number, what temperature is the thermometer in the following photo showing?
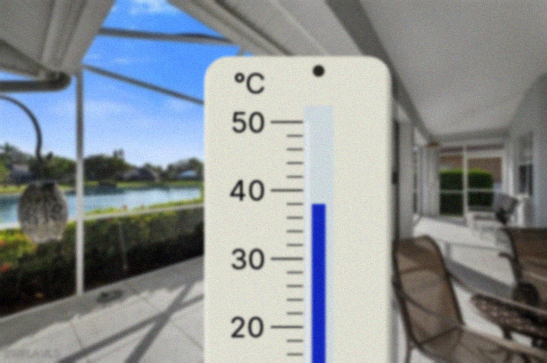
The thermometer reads °C 38
